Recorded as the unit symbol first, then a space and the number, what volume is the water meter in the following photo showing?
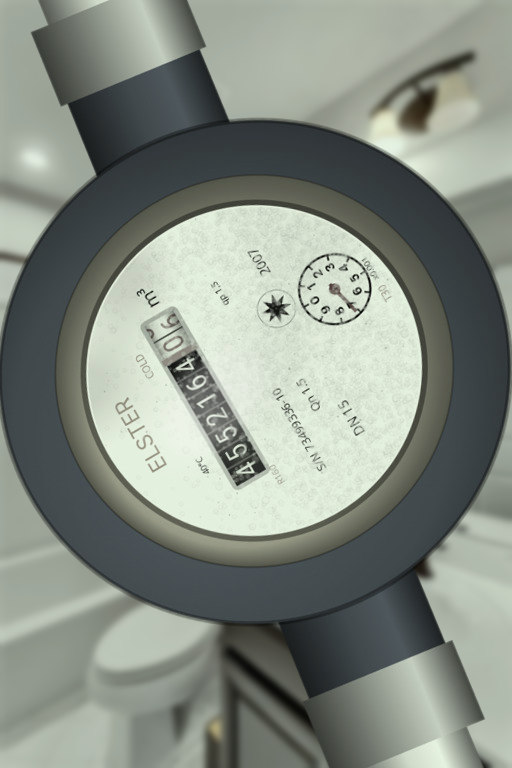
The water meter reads m³ 4552164.057
